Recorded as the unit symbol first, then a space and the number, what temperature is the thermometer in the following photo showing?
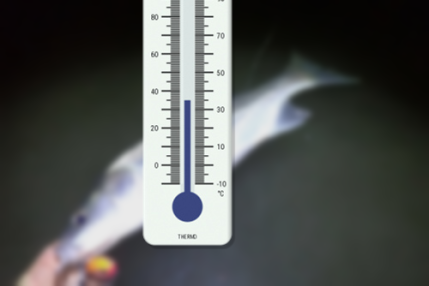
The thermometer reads °C 35
